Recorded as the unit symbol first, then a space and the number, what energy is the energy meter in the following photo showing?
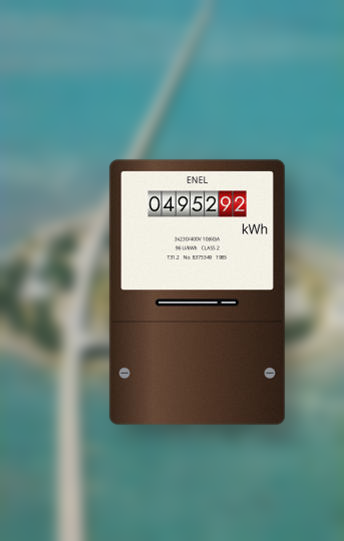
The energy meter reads kWh 4952.92
